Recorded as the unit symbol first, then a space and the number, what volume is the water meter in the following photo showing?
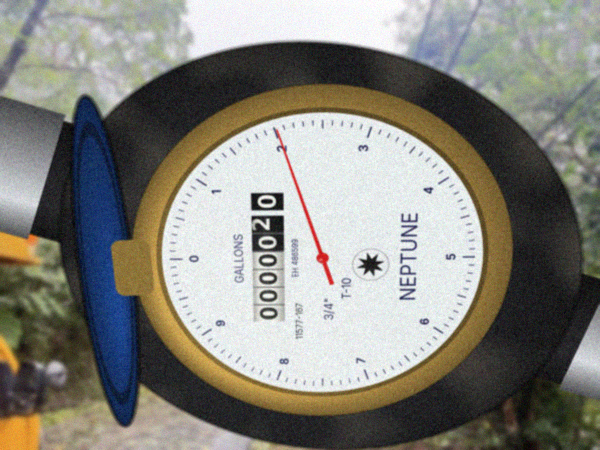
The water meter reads gal 22.0
